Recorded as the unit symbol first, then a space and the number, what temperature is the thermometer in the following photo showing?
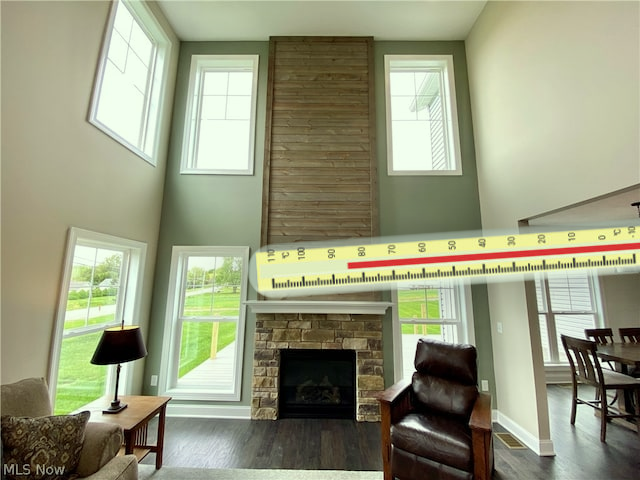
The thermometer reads °C 85
